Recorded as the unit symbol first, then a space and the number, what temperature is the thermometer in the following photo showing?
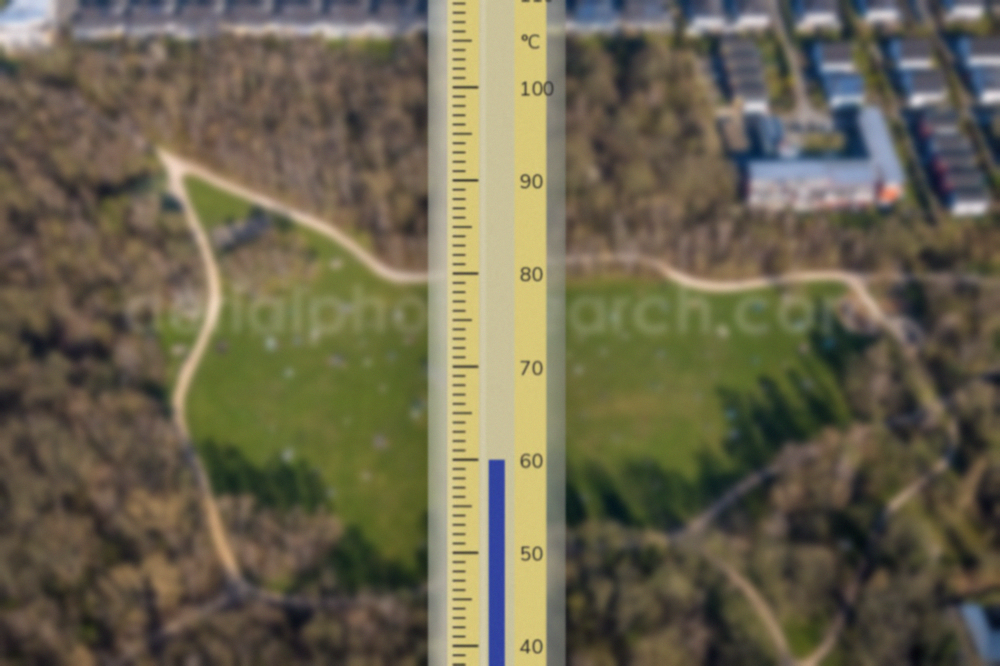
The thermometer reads °C 60
